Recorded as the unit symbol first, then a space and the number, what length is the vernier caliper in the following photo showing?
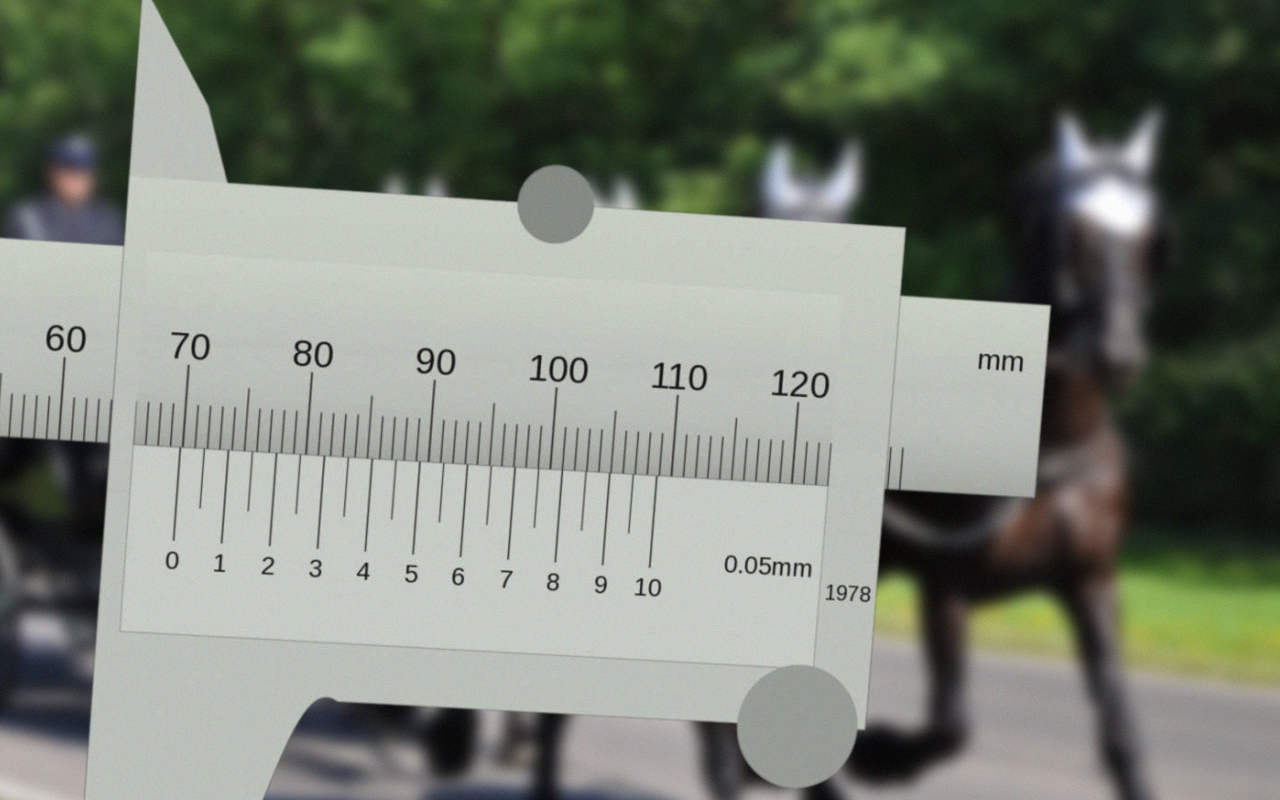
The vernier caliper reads mm 69.8
